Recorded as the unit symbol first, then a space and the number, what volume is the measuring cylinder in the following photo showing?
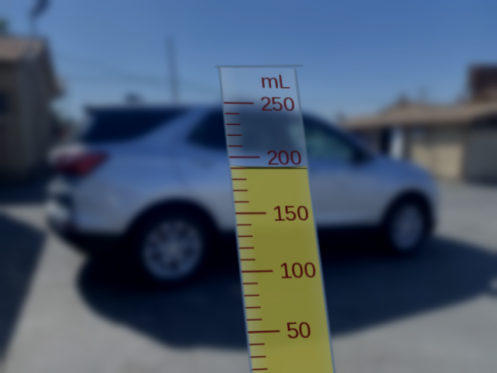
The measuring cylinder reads mL 190
